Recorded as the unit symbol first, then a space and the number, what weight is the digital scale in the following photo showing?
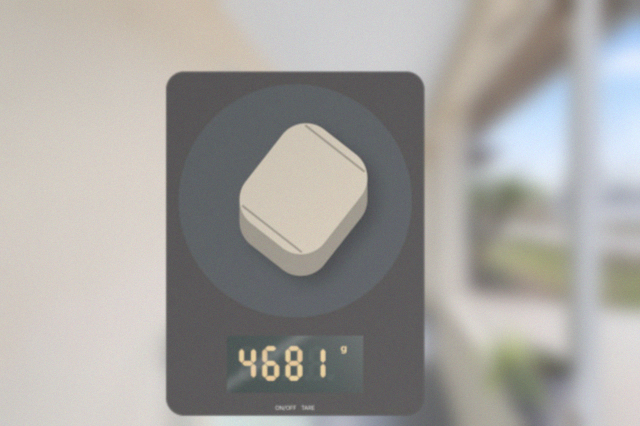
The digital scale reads g 4681
